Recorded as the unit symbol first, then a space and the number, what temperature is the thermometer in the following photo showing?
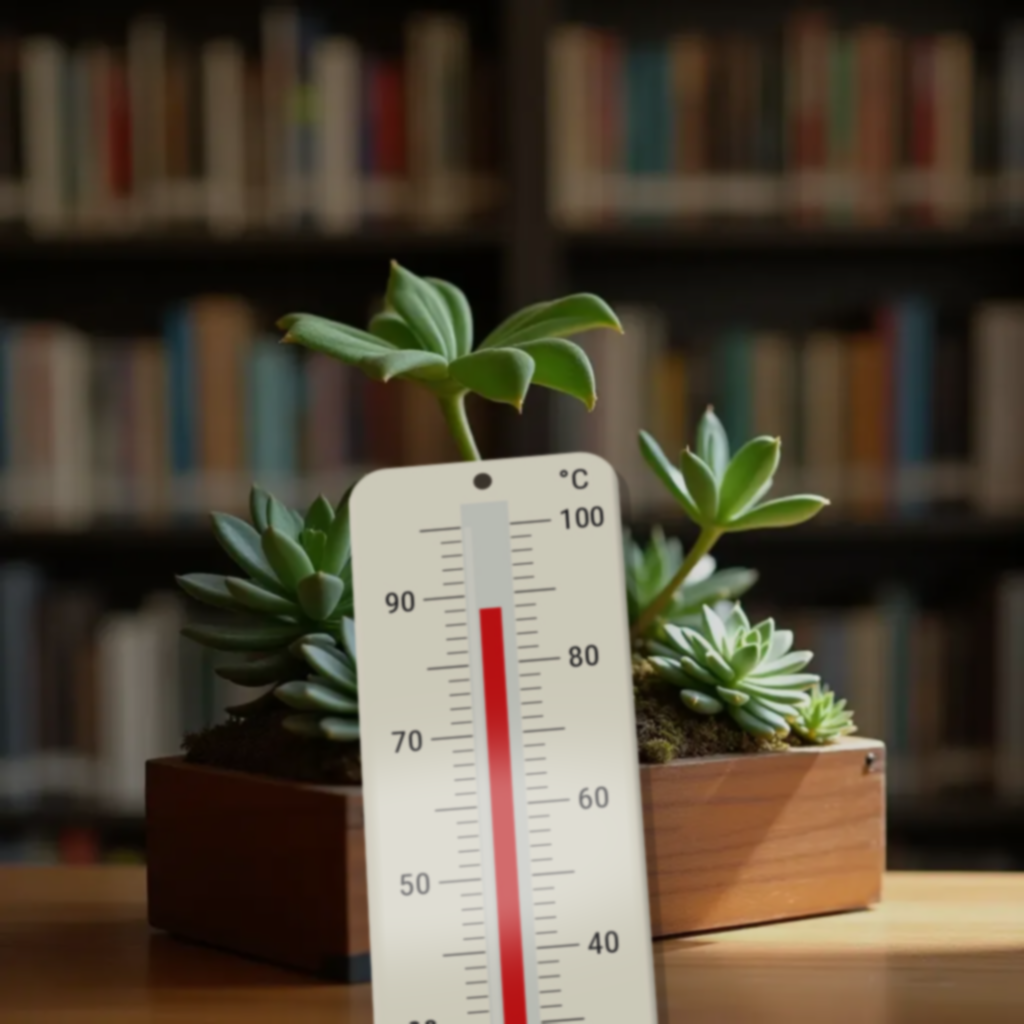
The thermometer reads °C 88
